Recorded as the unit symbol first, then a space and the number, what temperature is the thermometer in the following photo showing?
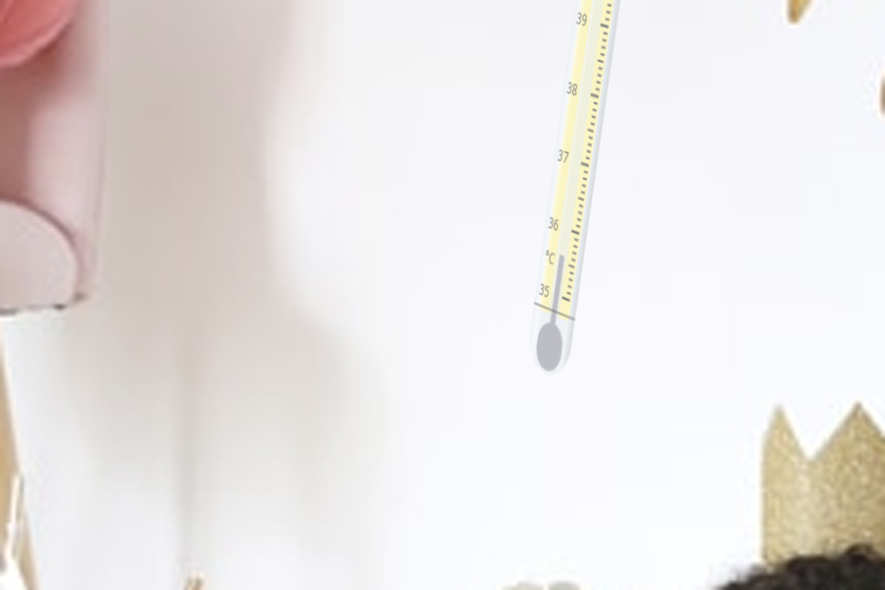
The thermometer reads °C 35.6
